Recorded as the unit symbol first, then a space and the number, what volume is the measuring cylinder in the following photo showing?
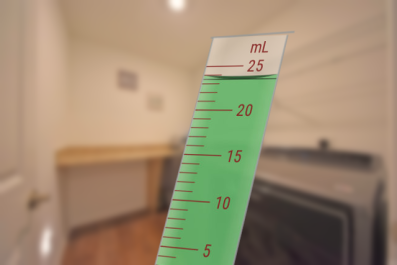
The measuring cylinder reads mL 23.5
